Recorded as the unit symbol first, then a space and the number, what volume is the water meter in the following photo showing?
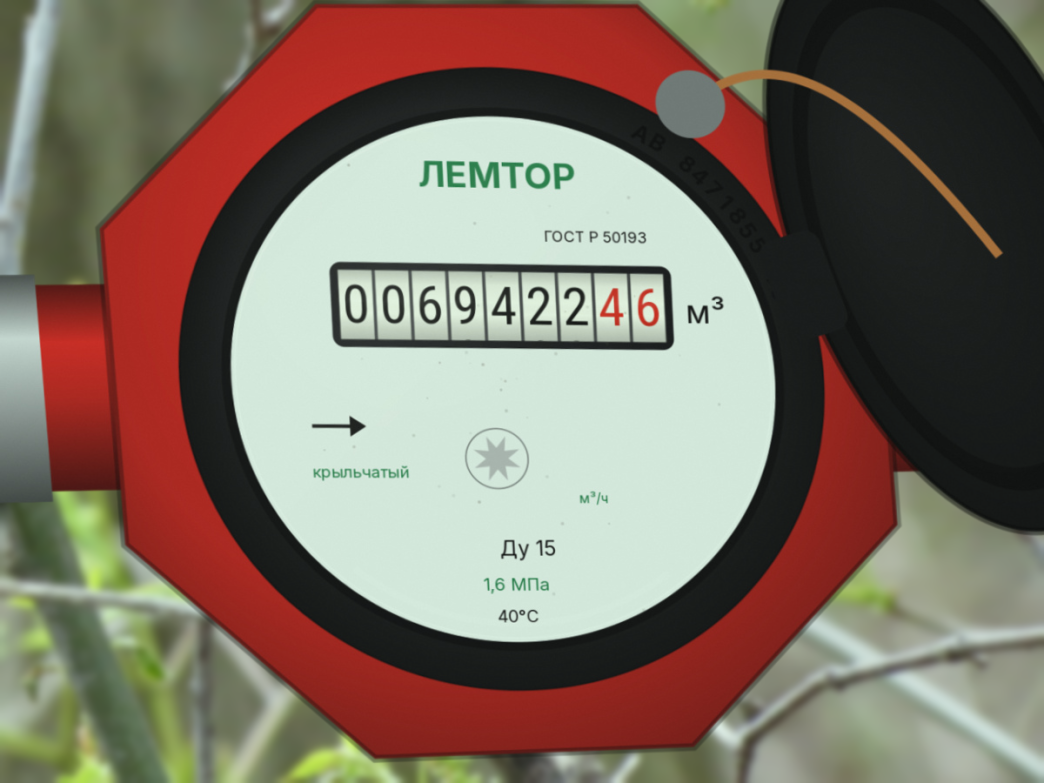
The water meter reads m³ 69422.46
